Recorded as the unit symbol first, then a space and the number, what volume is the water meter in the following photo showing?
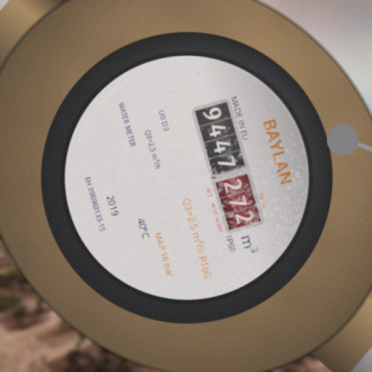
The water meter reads m³ 9447.272
